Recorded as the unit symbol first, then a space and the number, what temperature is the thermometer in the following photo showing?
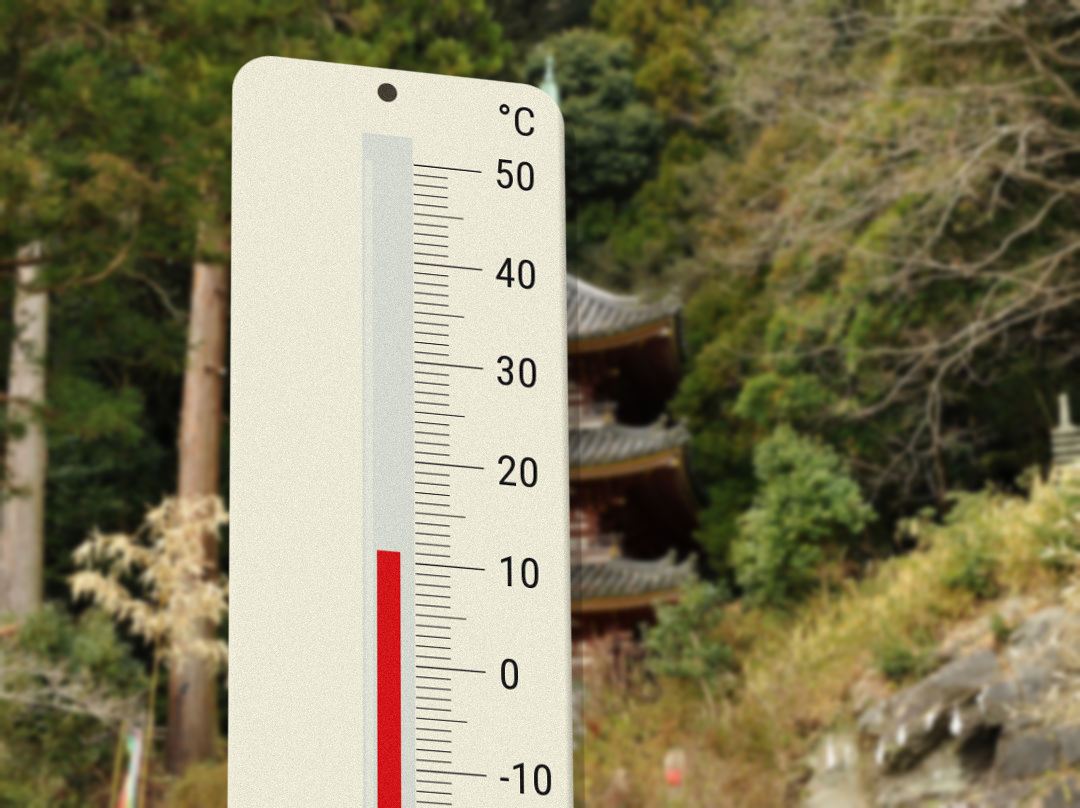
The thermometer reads °C 11
